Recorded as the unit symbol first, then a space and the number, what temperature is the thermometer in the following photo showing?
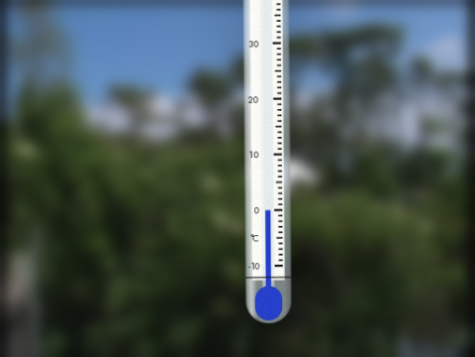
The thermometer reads °C 0
